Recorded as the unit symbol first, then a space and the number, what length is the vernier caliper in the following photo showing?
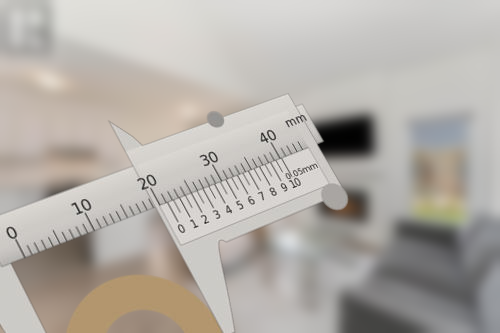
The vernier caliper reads mm 21.2
